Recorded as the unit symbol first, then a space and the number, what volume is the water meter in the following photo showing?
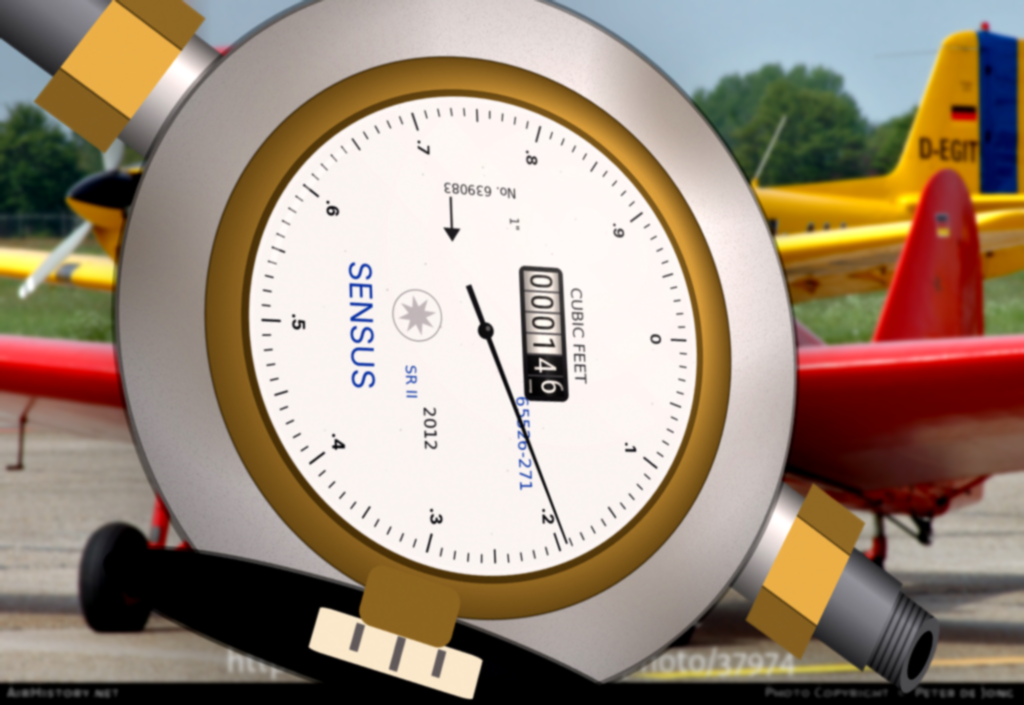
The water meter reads ft³ 146.19
